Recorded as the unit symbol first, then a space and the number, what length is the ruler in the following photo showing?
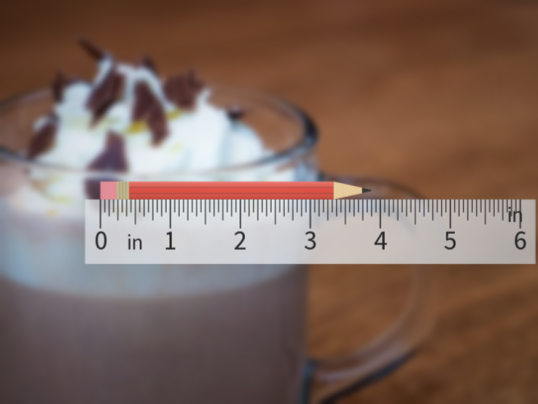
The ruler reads in 3.875
